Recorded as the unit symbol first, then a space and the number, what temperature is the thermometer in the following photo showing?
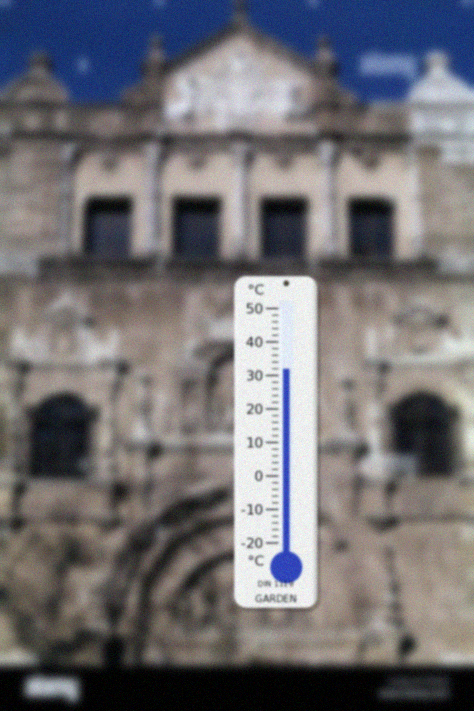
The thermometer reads °C 32
